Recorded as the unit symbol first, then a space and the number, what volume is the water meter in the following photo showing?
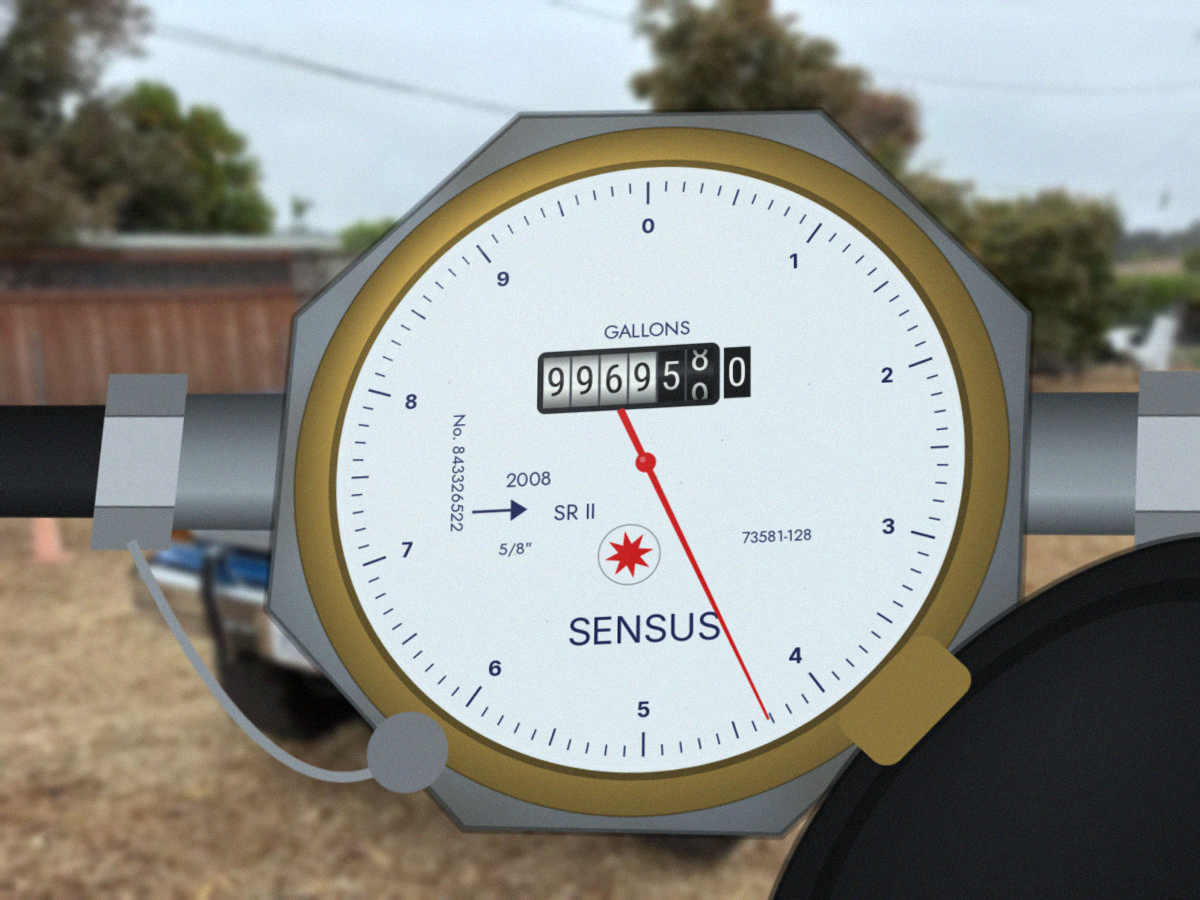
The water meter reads gal 9969584.3
